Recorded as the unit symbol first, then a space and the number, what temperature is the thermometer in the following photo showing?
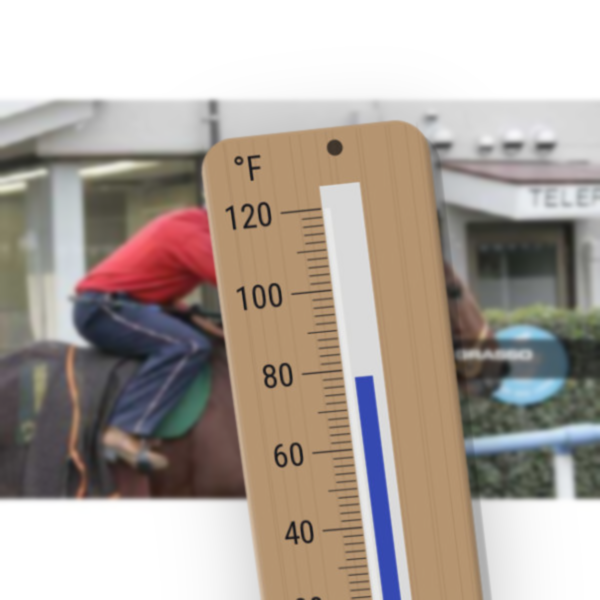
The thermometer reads °F 78
